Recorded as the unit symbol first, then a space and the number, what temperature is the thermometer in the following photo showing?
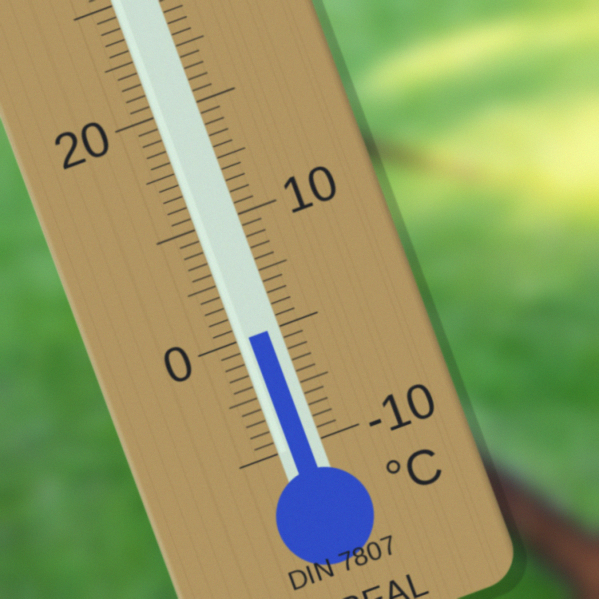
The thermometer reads °C 0
